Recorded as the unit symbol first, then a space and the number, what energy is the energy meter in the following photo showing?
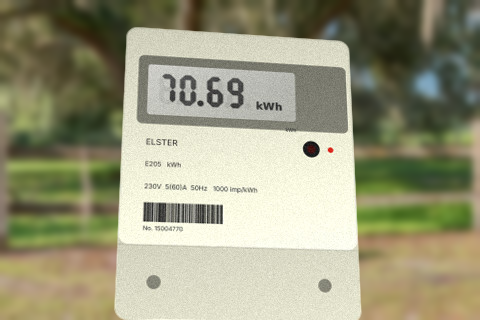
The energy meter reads kWh 70.69
